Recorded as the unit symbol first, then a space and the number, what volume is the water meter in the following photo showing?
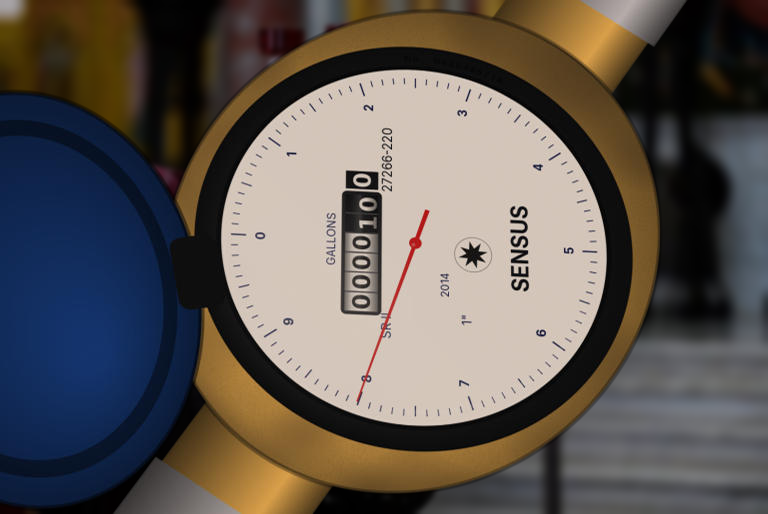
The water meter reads gal 98.0
